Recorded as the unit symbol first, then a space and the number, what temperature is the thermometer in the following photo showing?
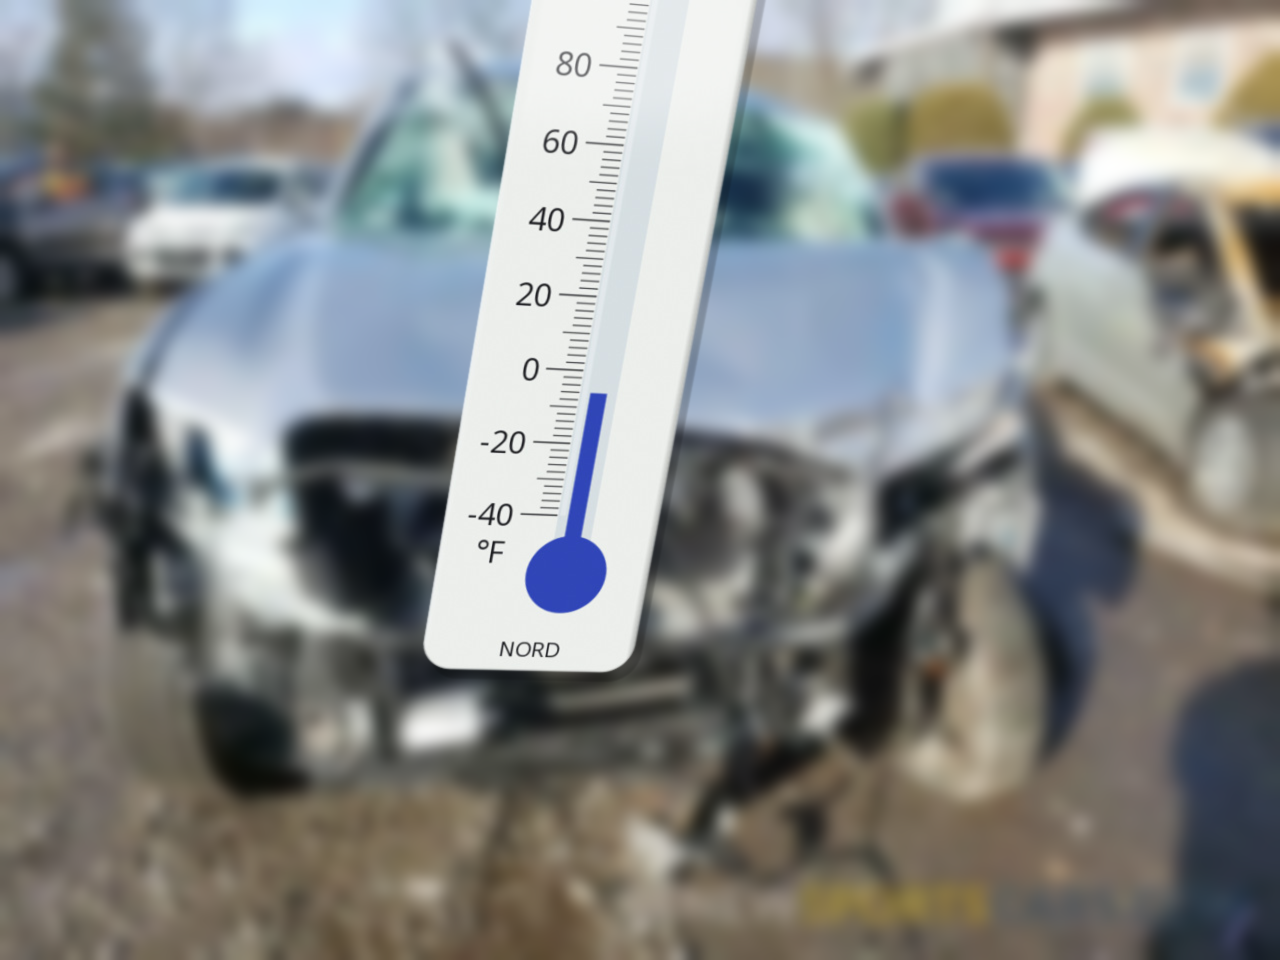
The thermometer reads °F -6
